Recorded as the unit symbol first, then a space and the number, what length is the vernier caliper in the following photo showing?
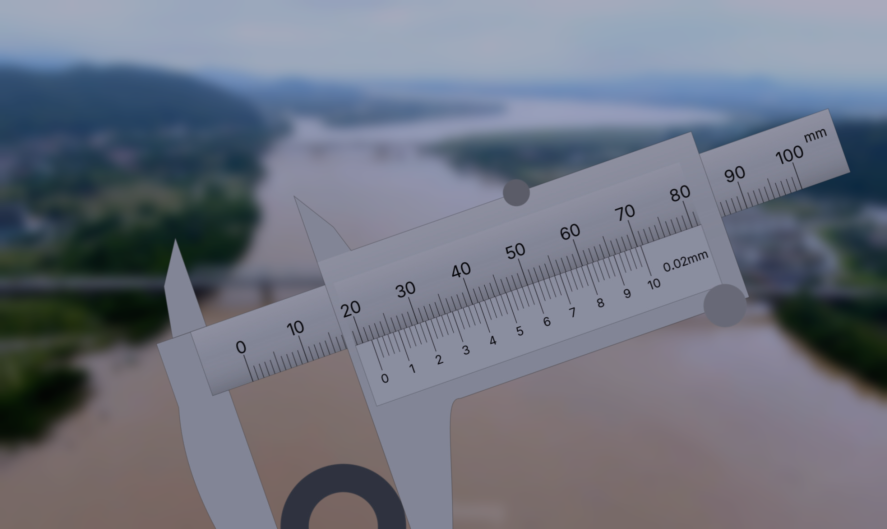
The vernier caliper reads mm 21.6
